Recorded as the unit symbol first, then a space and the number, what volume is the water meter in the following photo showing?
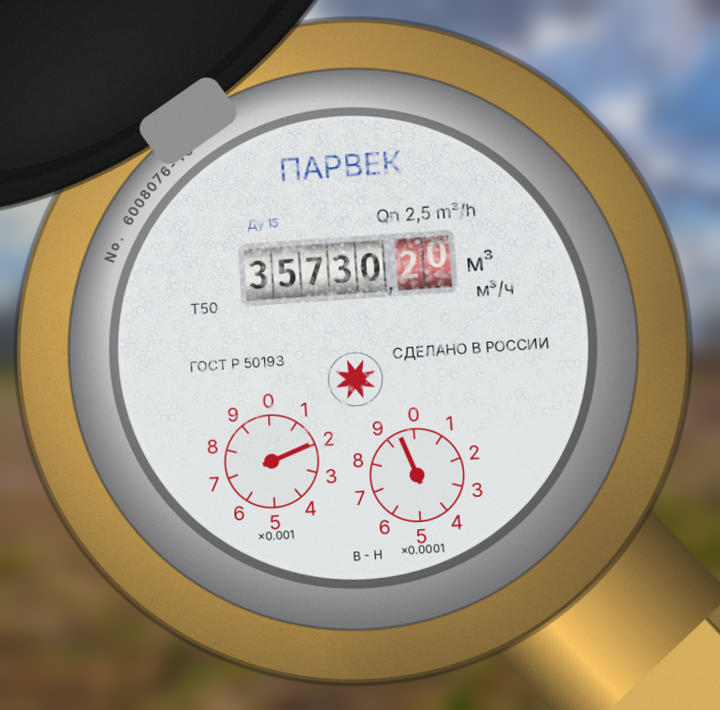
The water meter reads m³ 35730.2019
